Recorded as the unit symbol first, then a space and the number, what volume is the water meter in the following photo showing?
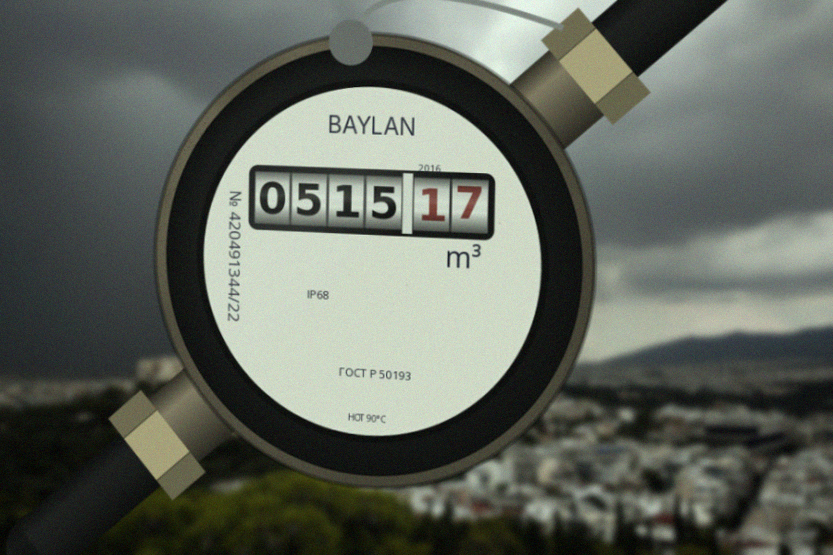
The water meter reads m³ 515.17
